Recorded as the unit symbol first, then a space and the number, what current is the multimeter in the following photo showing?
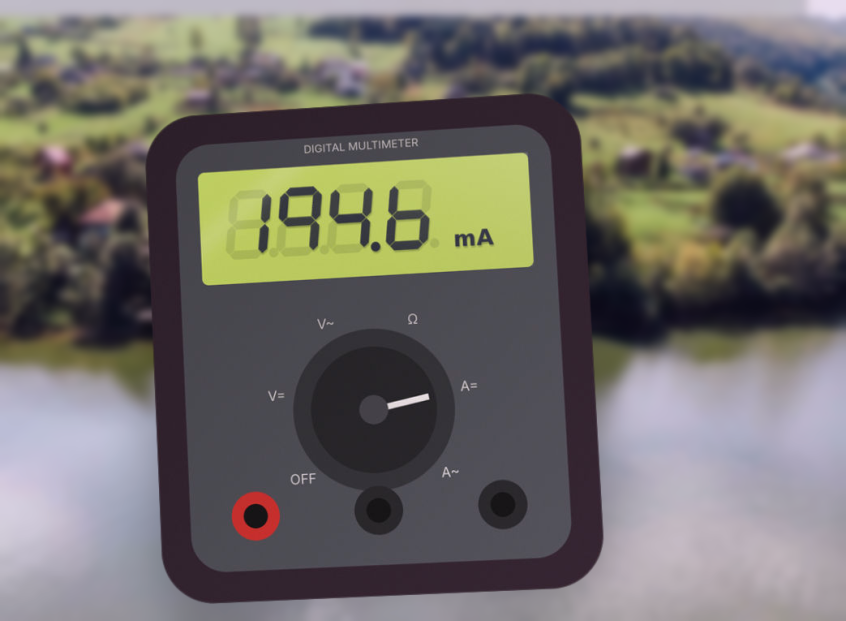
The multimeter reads mA 194.6
